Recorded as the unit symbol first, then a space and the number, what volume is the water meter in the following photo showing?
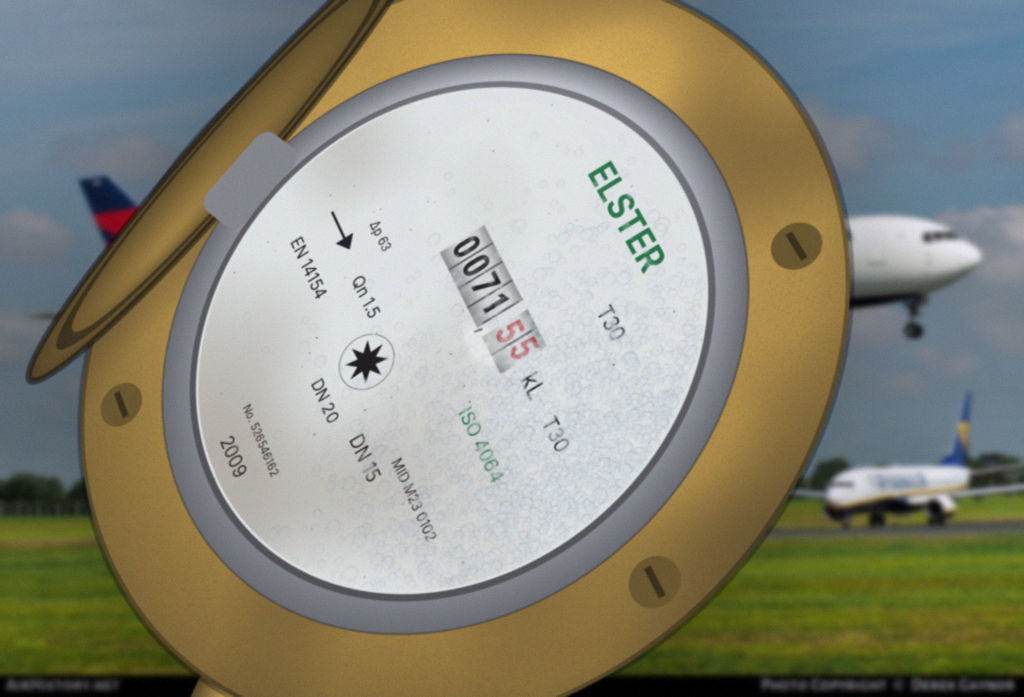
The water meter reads kL 71.55
